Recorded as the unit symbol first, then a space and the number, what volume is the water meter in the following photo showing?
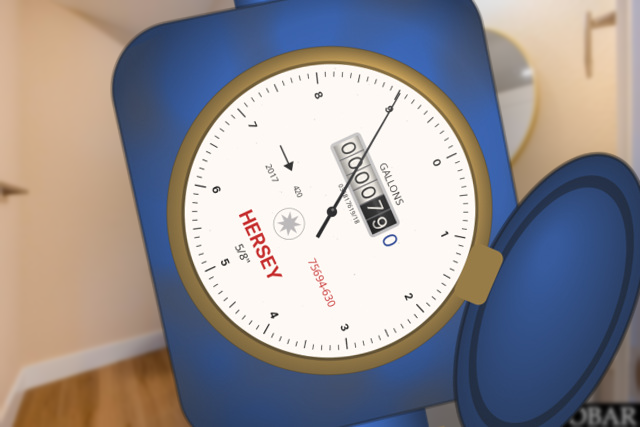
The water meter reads gal 789.0
